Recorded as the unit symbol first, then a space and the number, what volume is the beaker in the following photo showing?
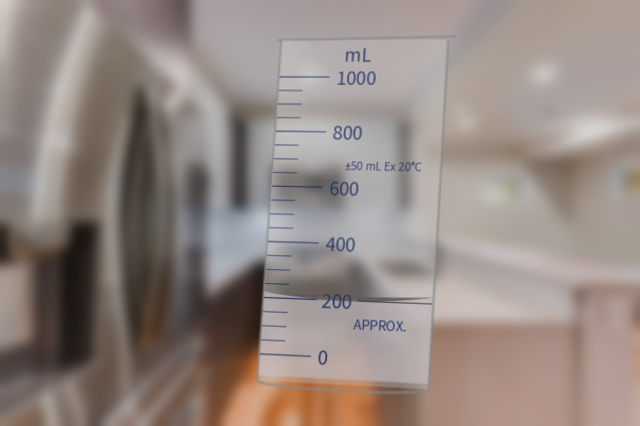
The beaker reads mL 200
